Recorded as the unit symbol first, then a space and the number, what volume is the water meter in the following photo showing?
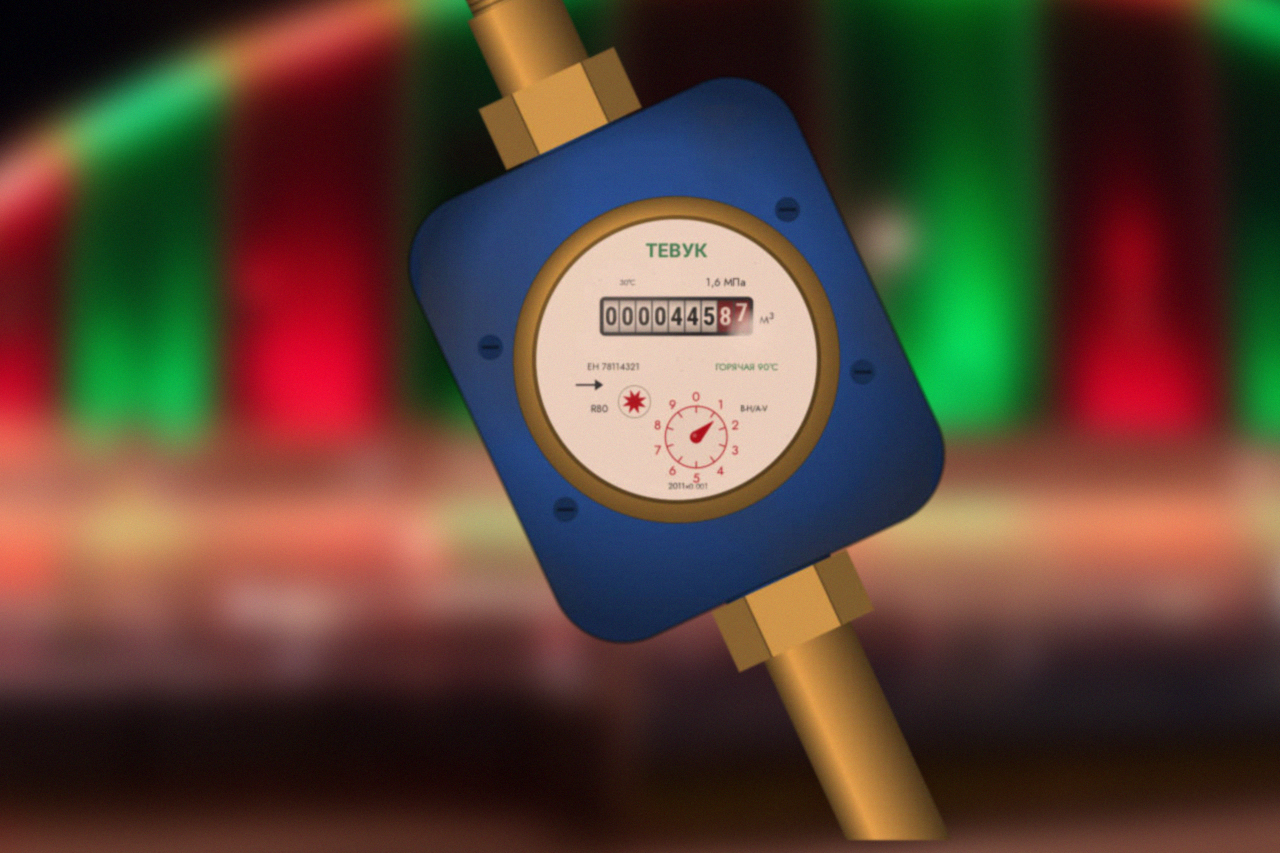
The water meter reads m³ 445.871
